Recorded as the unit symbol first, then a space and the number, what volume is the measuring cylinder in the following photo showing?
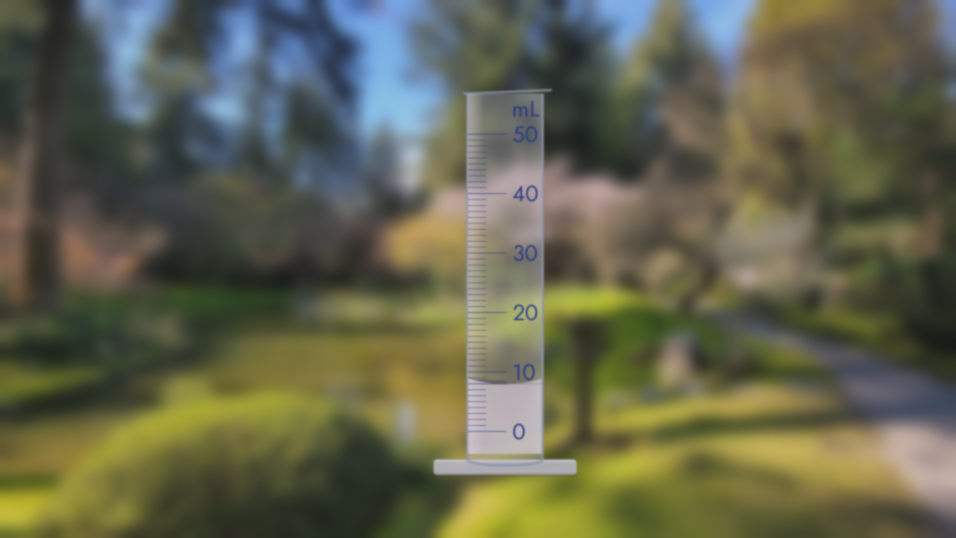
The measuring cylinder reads mL 8
